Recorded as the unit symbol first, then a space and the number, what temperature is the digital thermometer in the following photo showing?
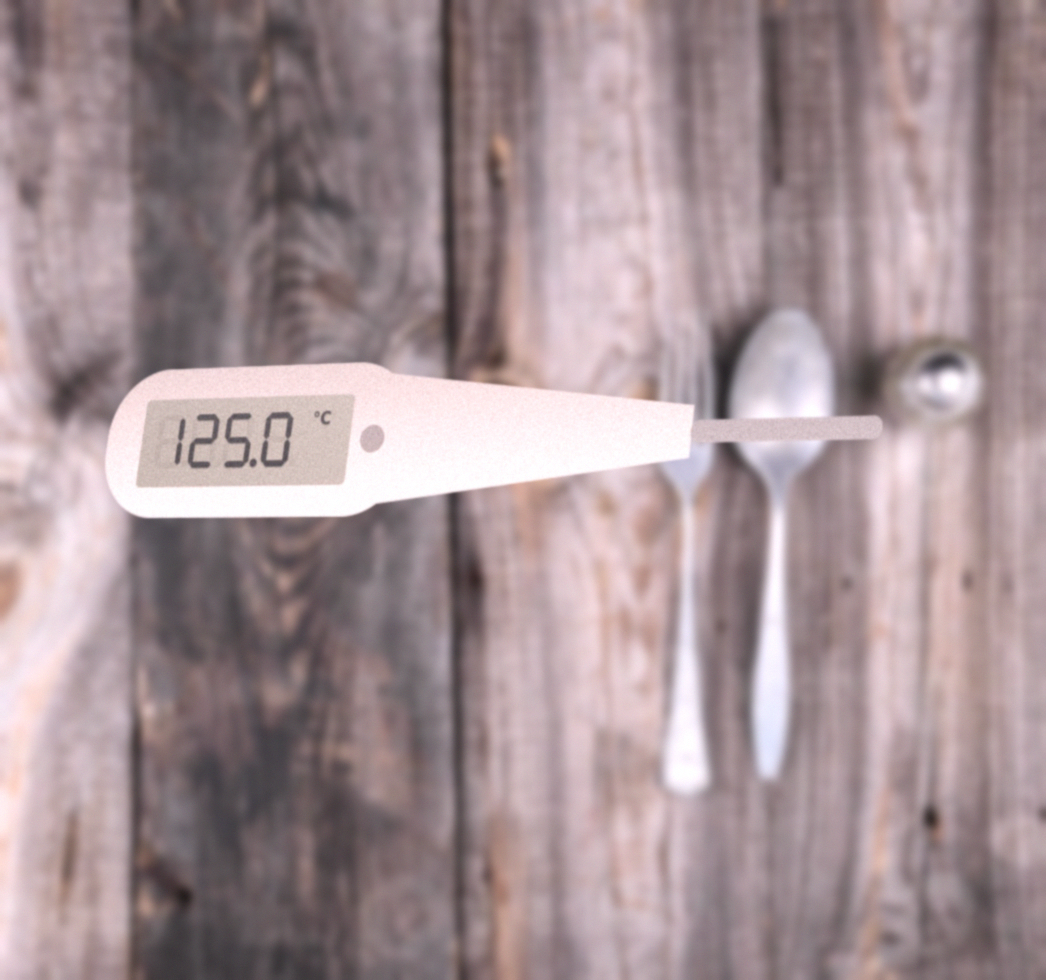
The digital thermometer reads °C 125.0
